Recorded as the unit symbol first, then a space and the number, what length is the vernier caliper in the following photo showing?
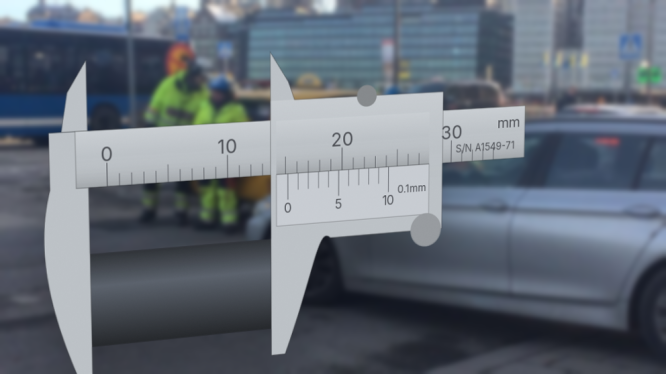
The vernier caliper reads mm 15.2
